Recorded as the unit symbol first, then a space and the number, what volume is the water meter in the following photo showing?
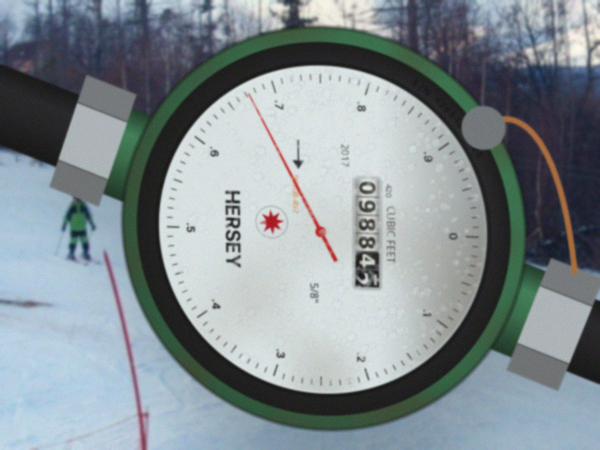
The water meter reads ft³ 98841.67
